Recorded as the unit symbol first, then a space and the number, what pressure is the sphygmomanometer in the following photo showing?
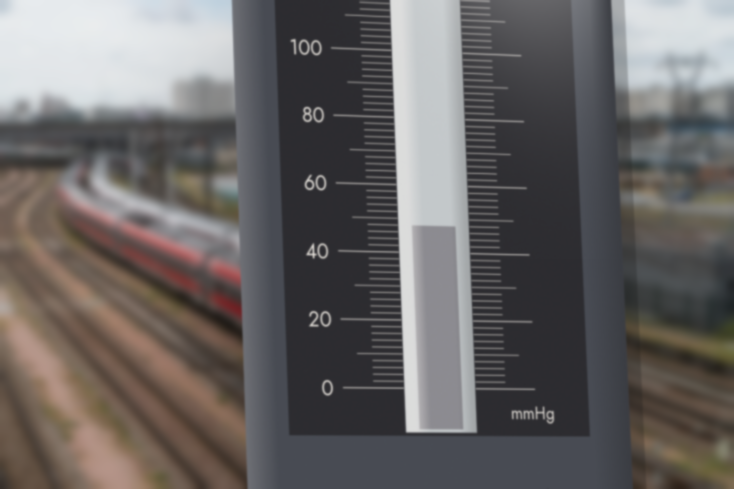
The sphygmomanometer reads mmHg 48
